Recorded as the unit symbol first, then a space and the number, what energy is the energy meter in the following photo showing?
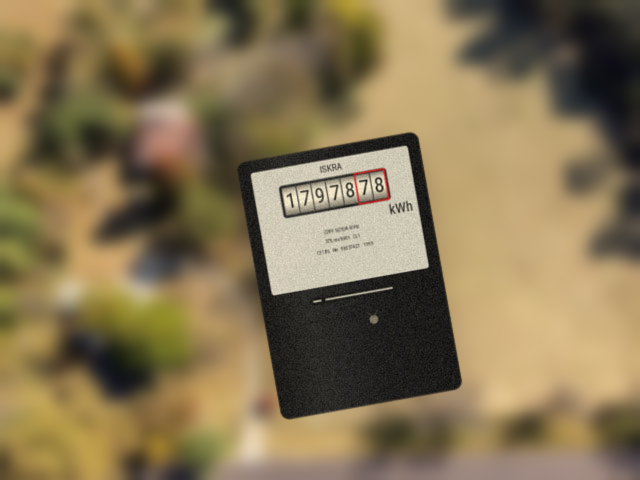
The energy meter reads kWh 17978.78
